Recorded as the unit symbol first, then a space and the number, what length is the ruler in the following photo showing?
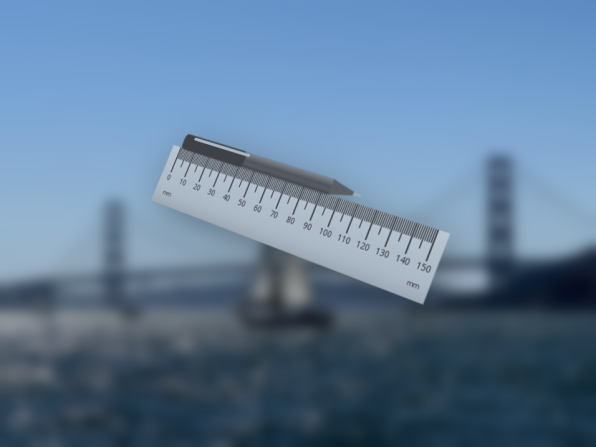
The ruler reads mm 110
